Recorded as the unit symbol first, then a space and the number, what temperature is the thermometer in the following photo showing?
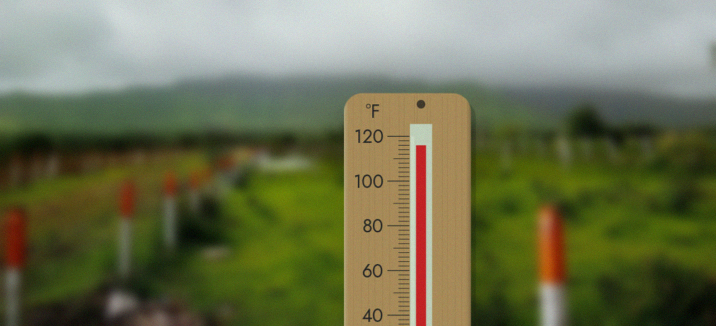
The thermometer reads °F 116
